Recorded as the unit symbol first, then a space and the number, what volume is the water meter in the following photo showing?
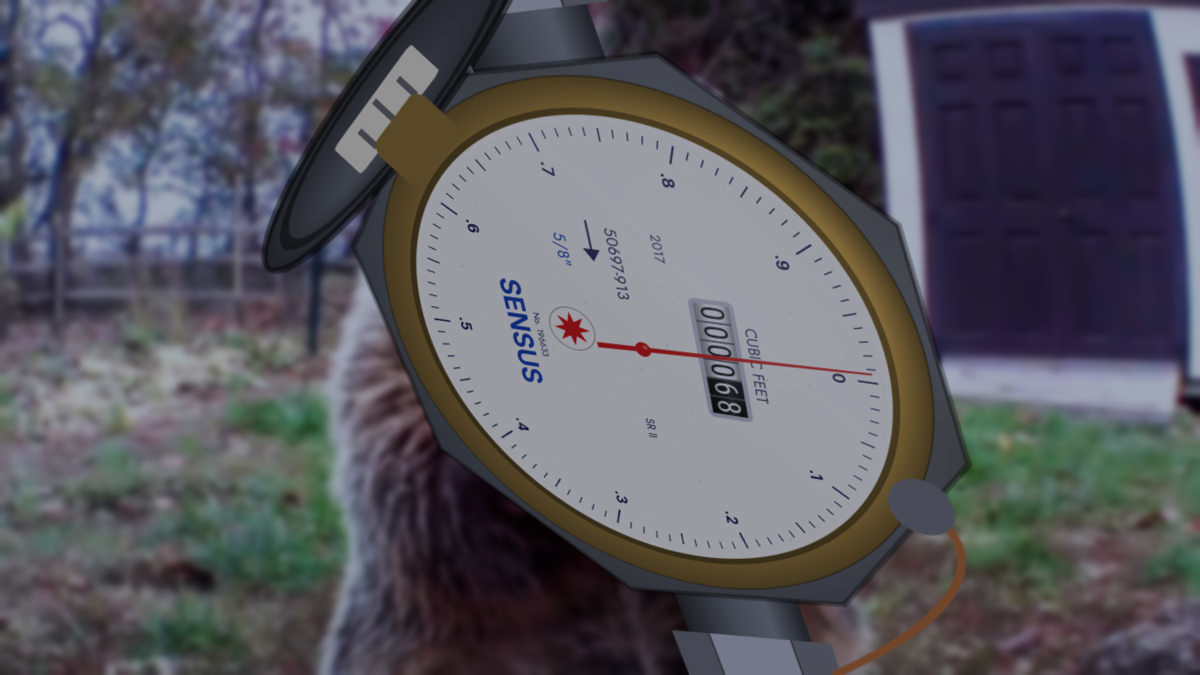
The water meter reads ft³ 67.99
